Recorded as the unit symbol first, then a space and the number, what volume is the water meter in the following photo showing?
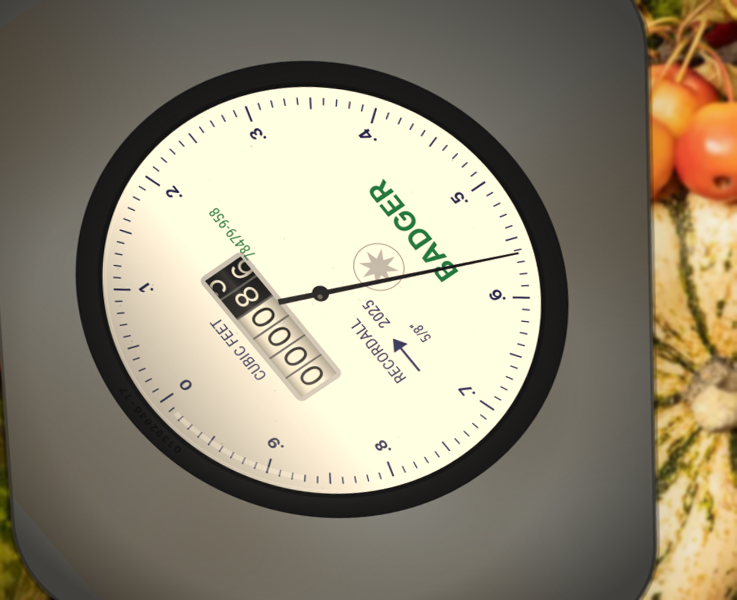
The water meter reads ft³ 85.56
